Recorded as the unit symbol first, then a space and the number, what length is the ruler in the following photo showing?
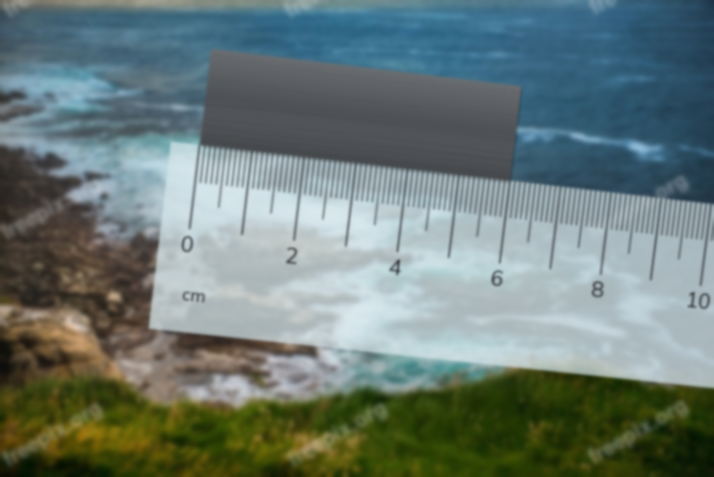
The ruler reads cm 6
